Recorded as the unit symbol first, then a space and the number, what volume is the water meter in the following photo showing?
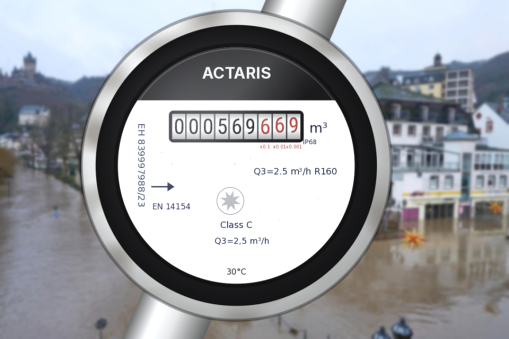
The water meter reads m³ 569.669
